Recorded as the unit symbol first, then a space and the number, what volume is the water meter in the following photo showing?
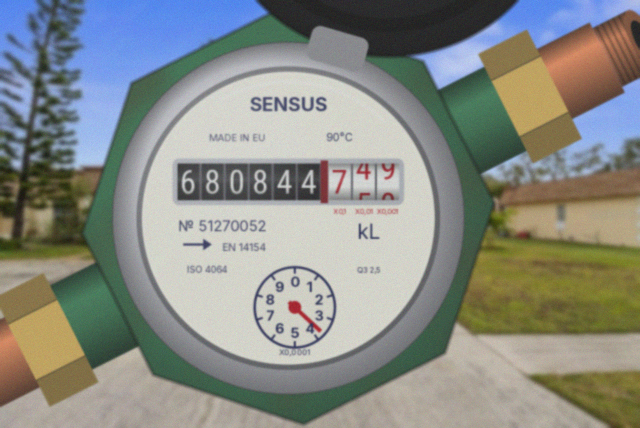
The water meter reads kL 680844.7493
